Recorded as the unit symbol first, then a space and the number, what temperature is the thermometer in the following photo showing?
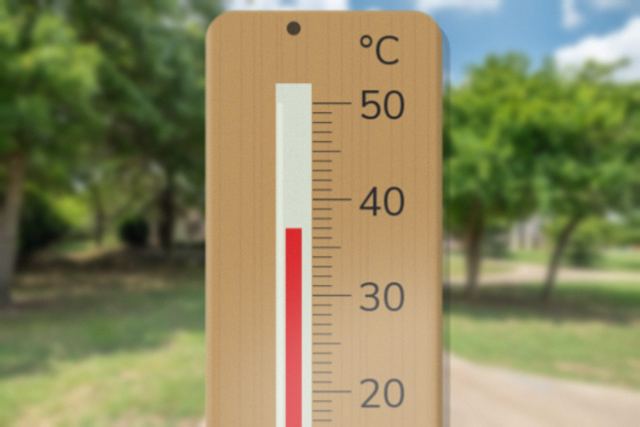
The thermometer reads °C 37
